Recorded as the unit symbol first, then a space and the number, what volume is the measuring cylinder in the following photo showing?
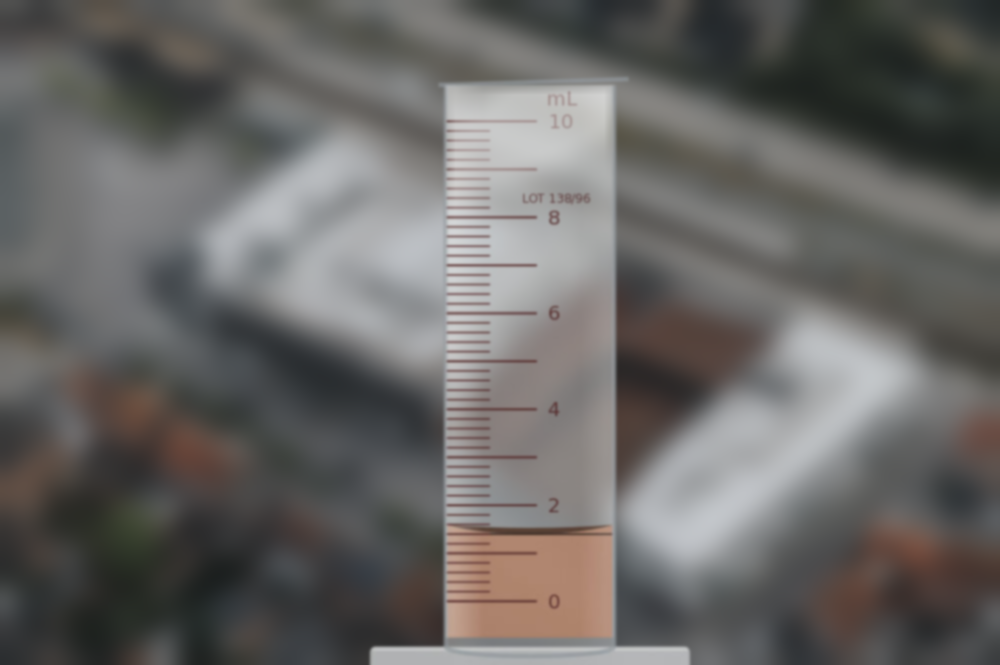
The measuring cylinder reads mL 1.4
